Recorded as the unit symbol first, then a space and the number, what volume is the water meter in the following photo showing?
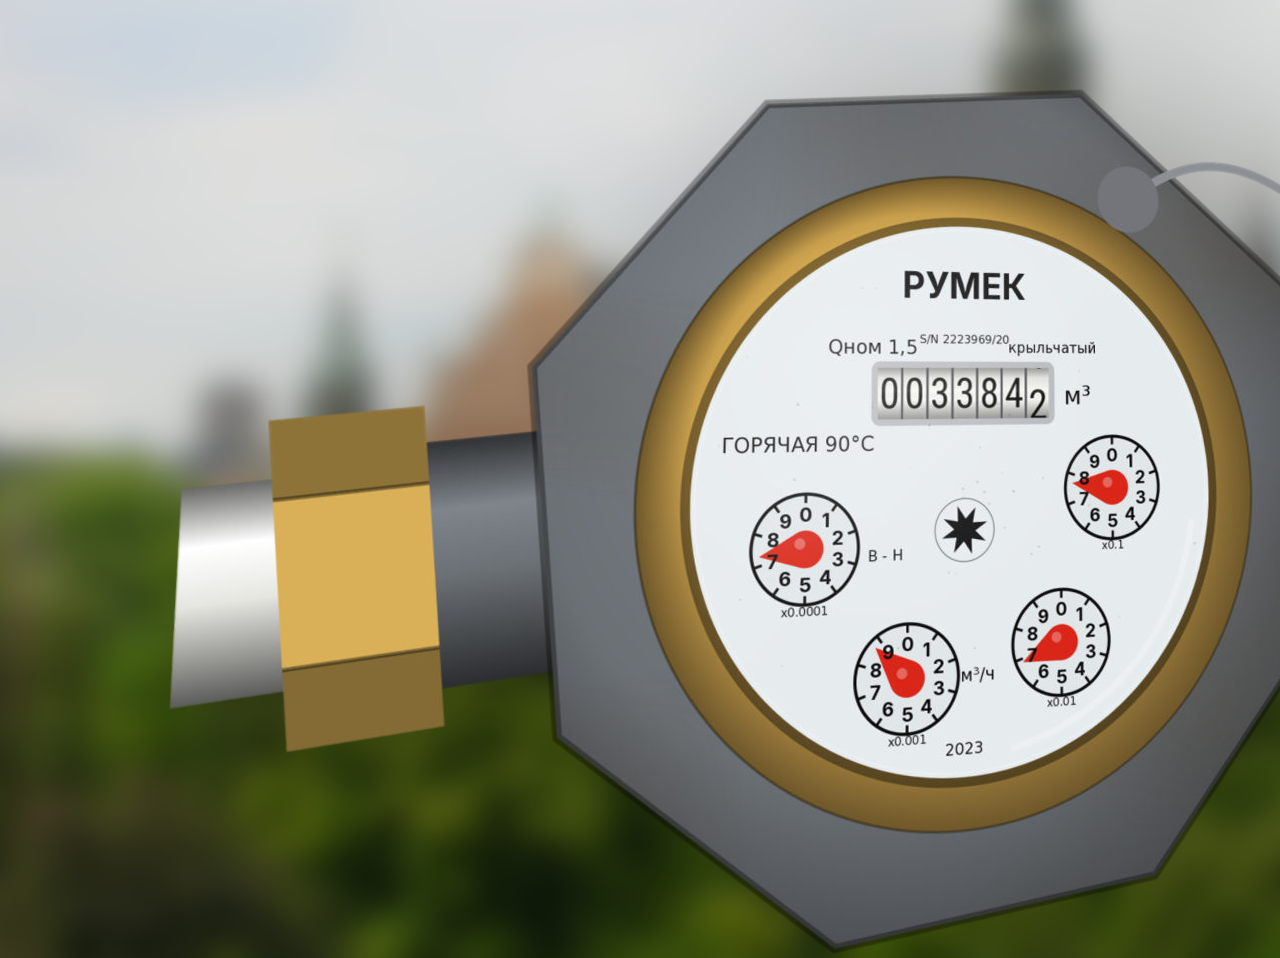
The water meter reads m³ 33841.7687
